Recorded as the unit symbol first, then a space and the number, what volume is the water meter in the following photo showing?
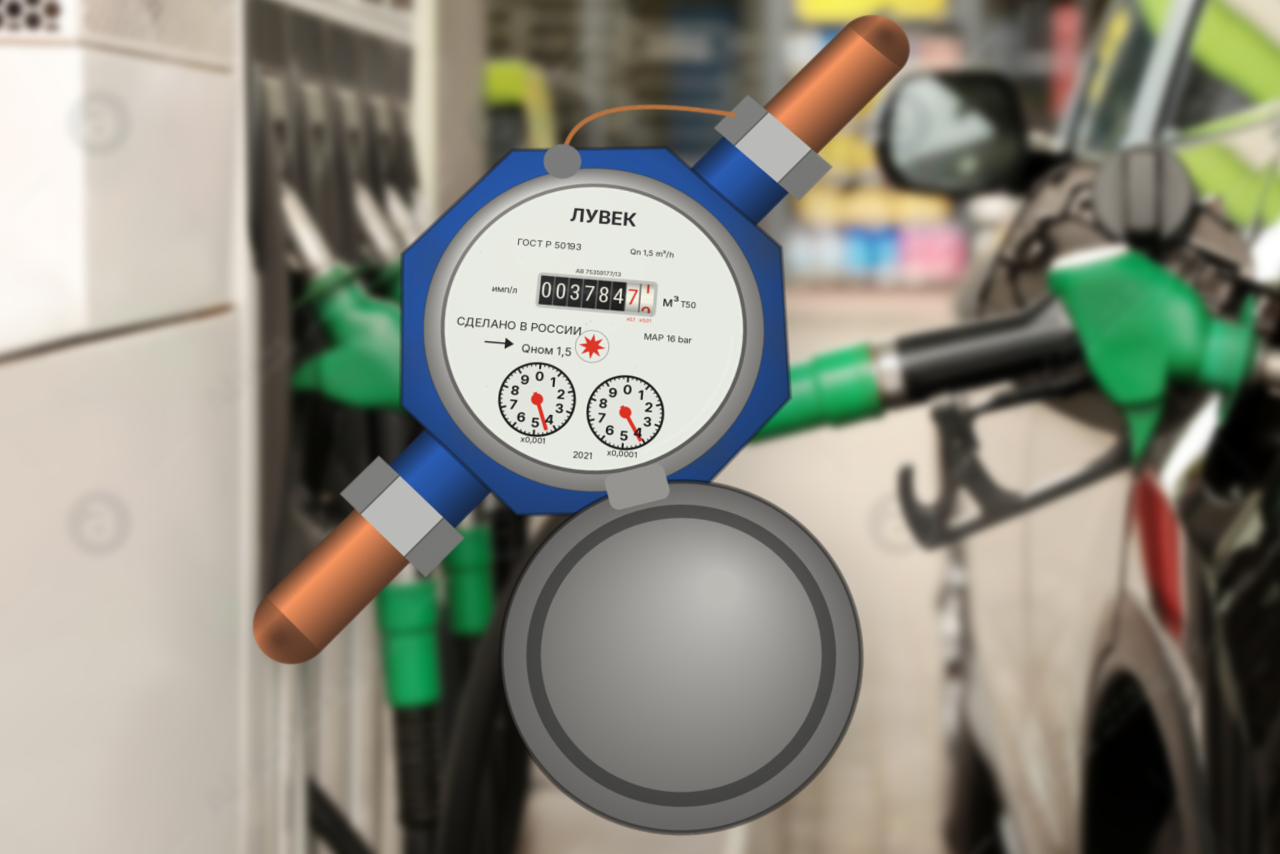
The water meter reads m³ 3784.7144
